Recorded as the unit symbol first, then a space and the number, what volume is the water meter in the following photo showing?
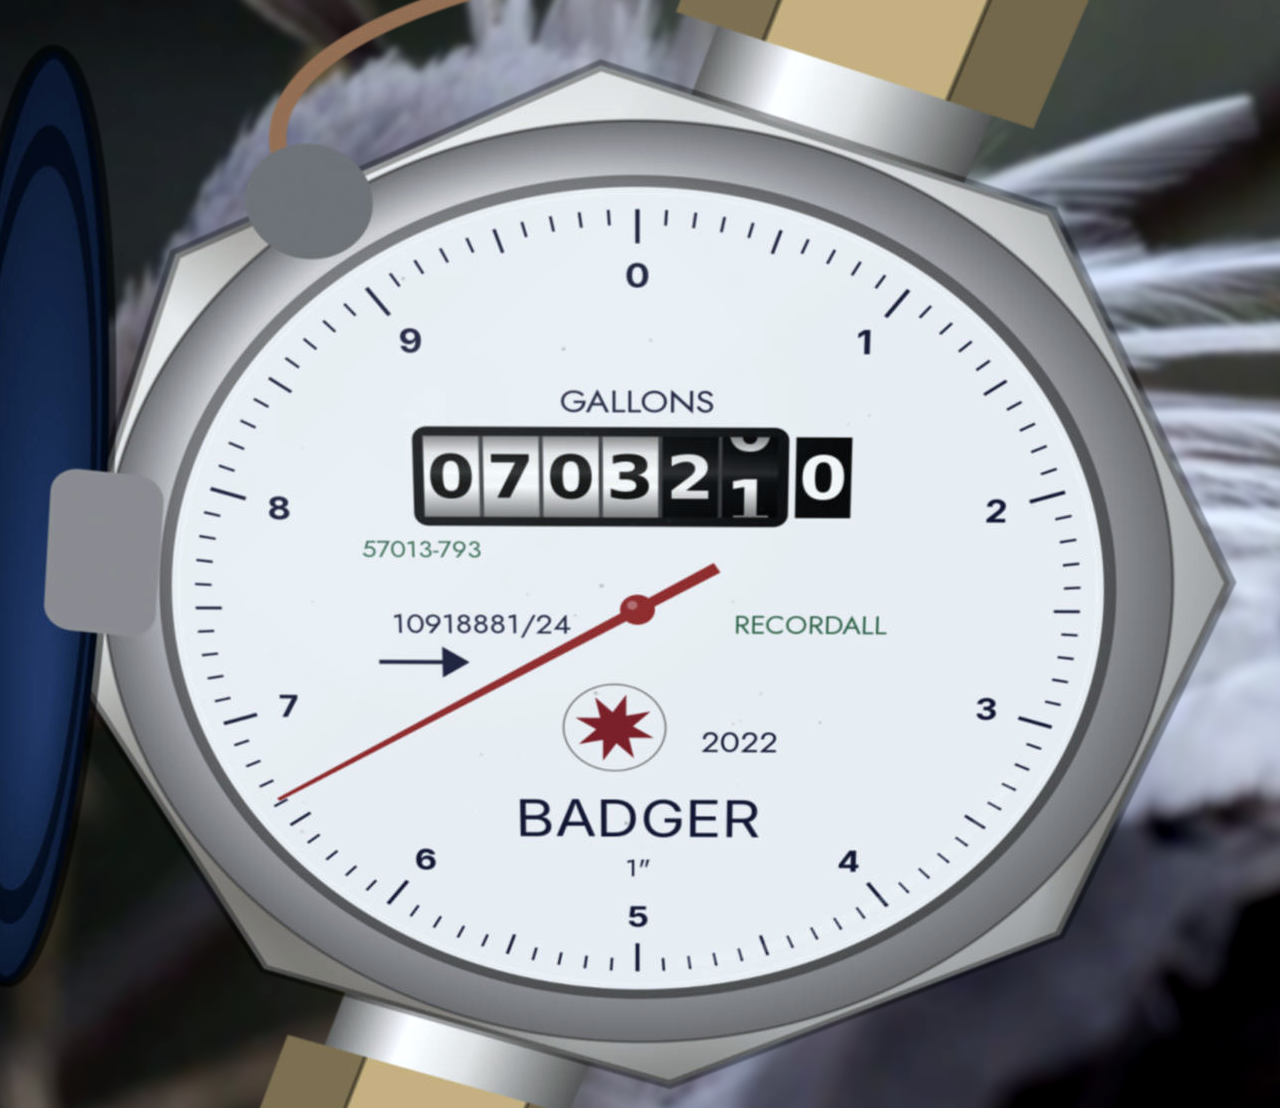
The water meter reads gal 703206.6
